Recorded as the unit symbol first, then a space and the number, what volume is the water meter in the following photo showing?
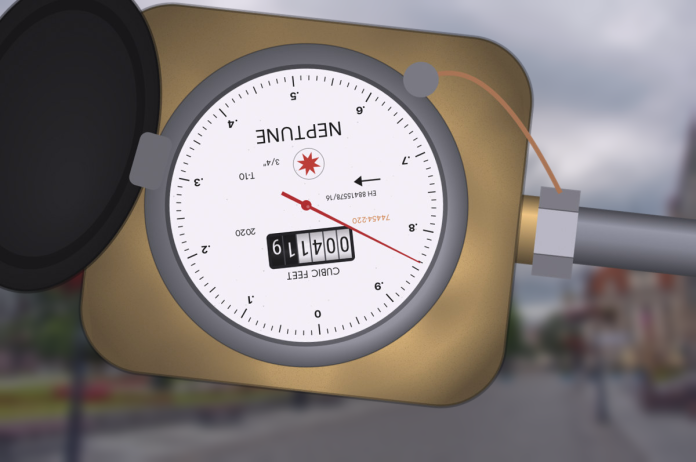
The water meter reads ft³ 4118.84
